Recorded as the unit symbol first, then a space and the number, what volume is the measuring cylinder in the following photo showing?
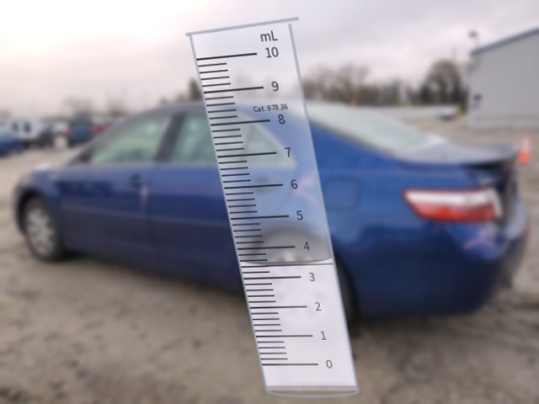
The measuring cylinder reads mL 3.4
